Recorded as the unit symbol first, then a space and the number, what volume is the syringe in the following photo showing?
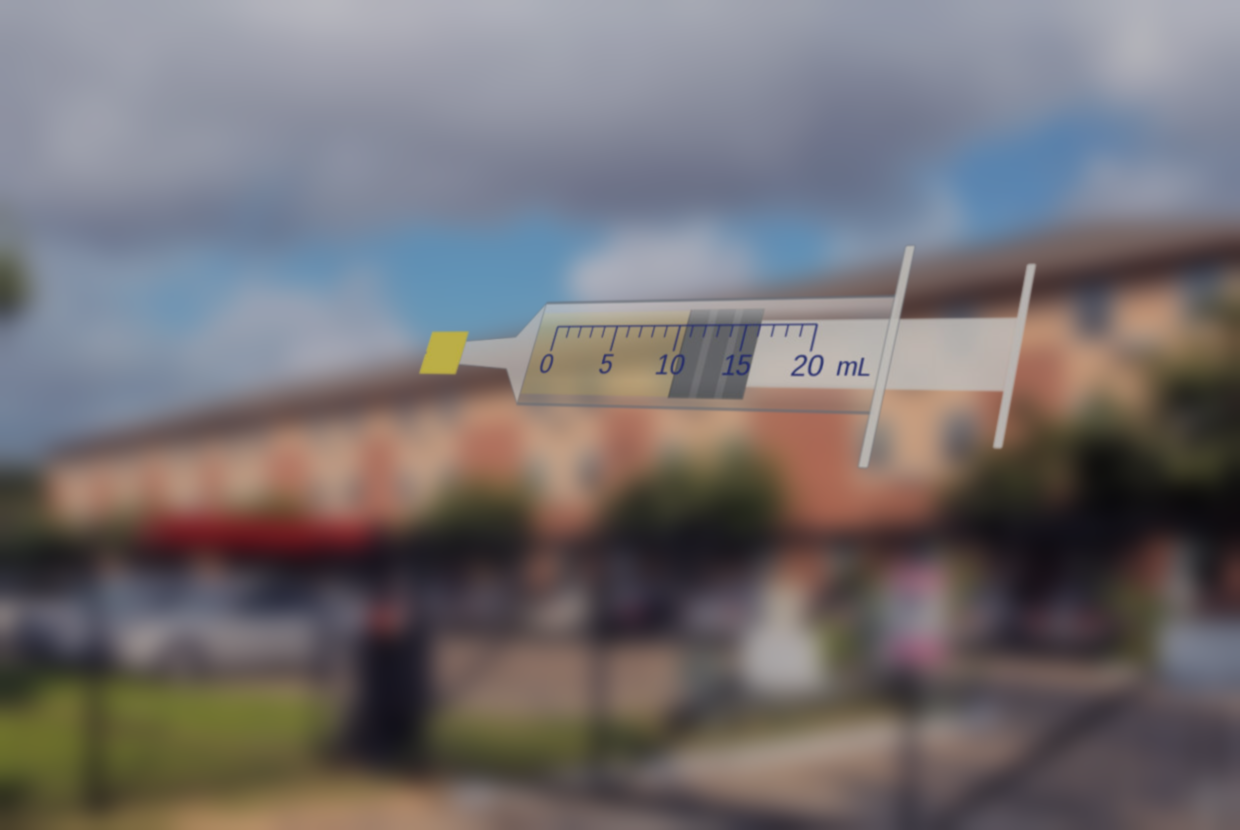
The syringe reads mL 10.5
